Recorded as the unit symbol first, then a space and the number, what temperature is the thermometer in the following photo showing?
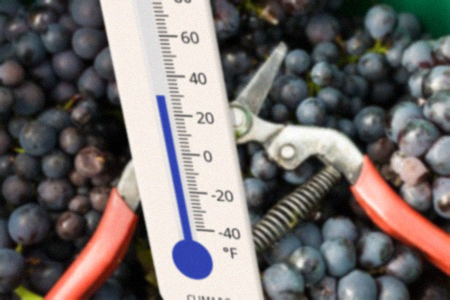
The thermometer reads °F 30
